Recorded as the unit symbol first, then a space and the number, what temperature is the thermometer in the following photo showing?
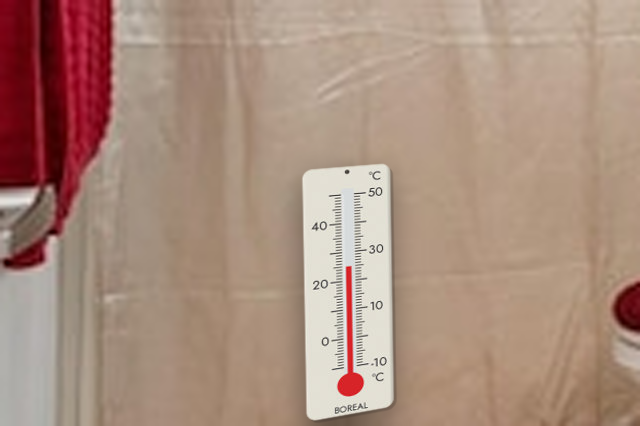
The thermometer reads °C 25
